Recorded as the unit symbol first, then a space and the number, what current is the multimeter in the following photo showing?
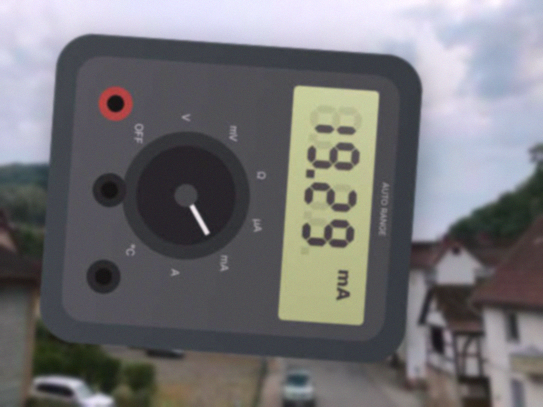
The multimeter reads mA 19.29
